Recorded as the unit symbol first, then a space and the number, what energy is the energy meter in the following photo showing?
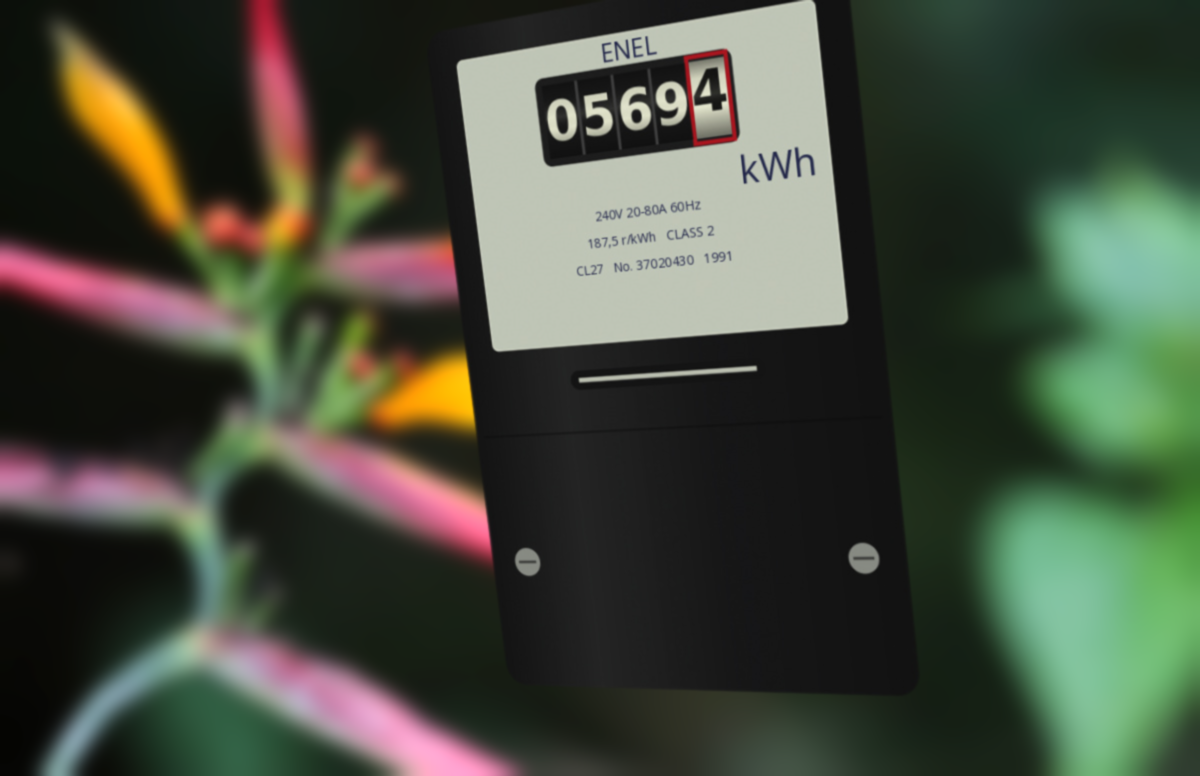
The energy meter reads kWh 569.4
